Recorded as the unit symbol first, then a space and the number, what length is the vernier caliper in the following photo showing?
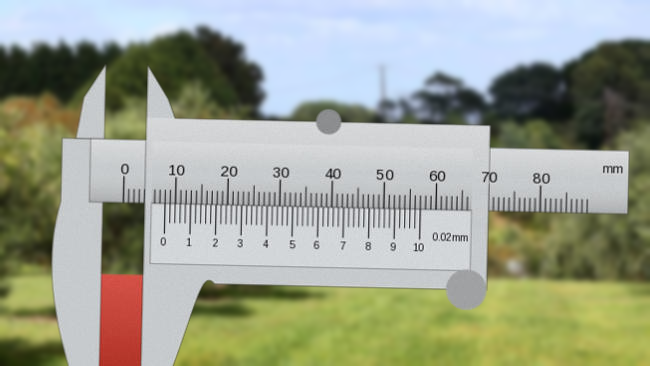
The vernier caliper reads mm 8.0
